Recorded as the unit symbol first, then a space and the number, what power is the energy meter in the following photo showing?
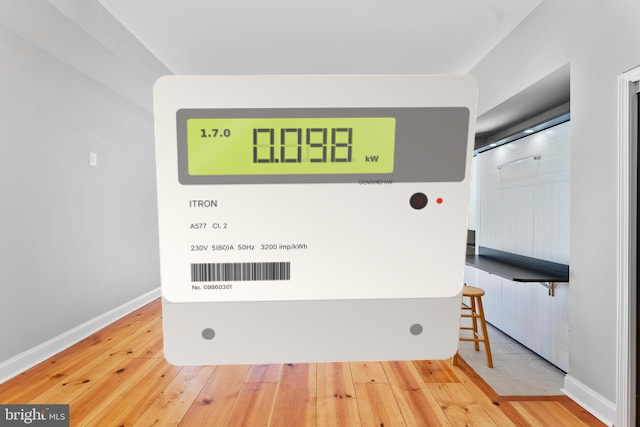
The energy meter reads kW 0.098
